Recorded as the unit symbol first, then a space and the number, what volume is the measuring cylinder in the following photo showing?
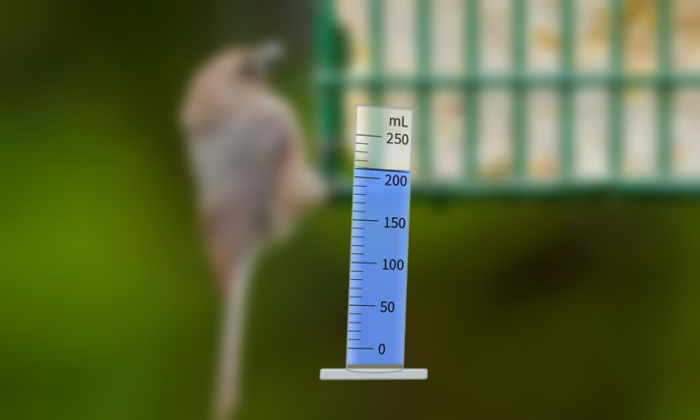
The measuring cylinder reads mL 210
